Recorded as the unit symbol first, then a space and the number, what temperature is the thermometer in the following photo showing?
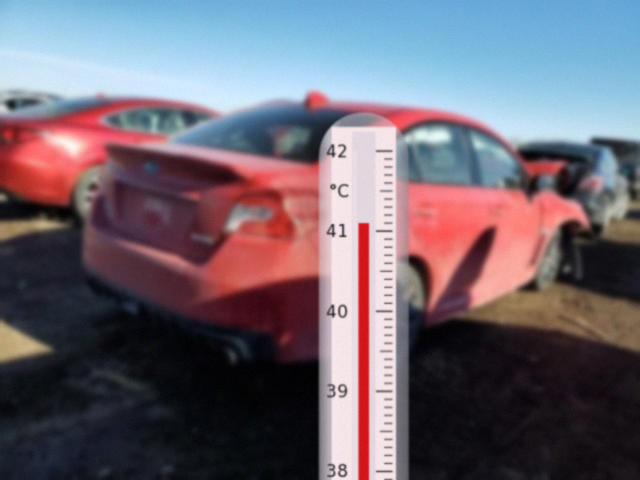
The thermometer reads °C 41.1
